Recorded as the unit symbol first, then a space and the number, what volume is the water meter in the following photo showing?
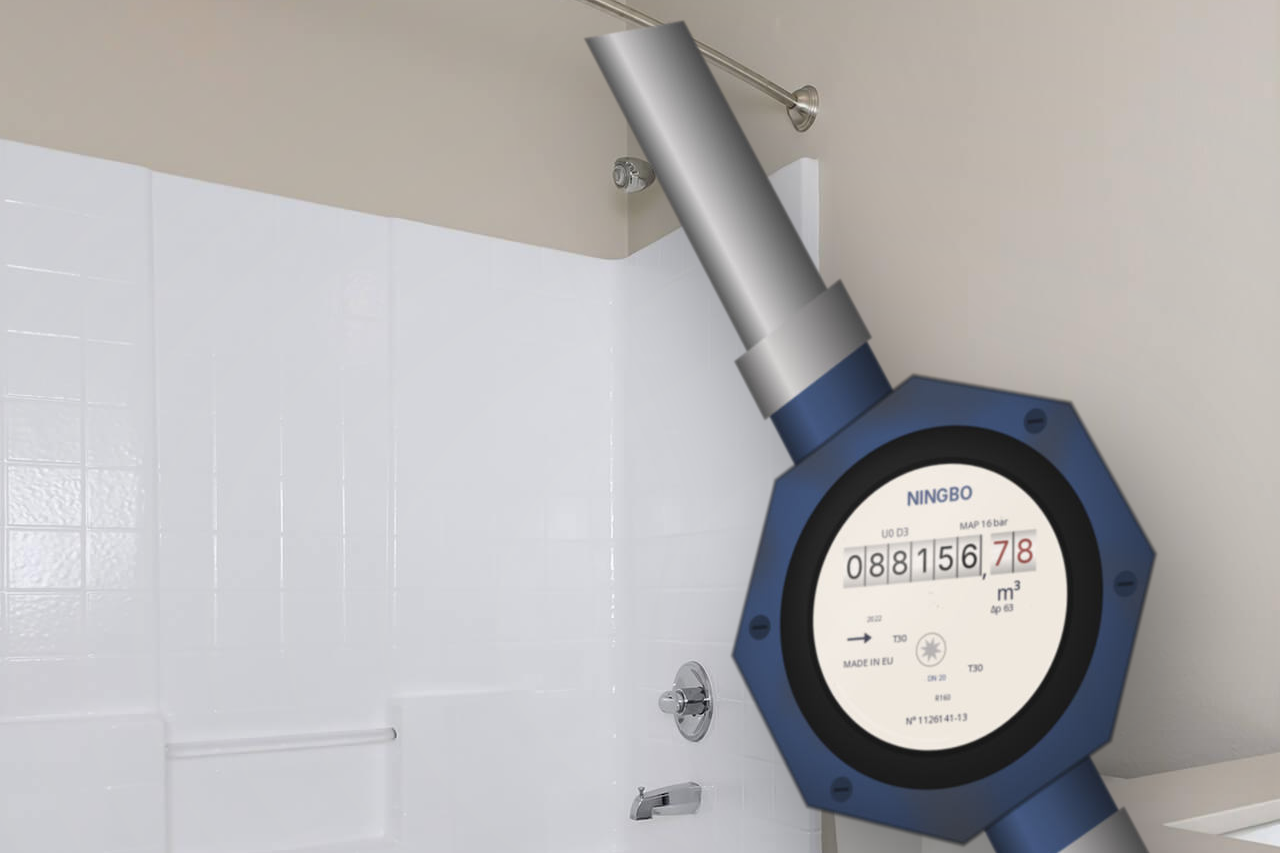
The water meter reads m³ 88156.78
